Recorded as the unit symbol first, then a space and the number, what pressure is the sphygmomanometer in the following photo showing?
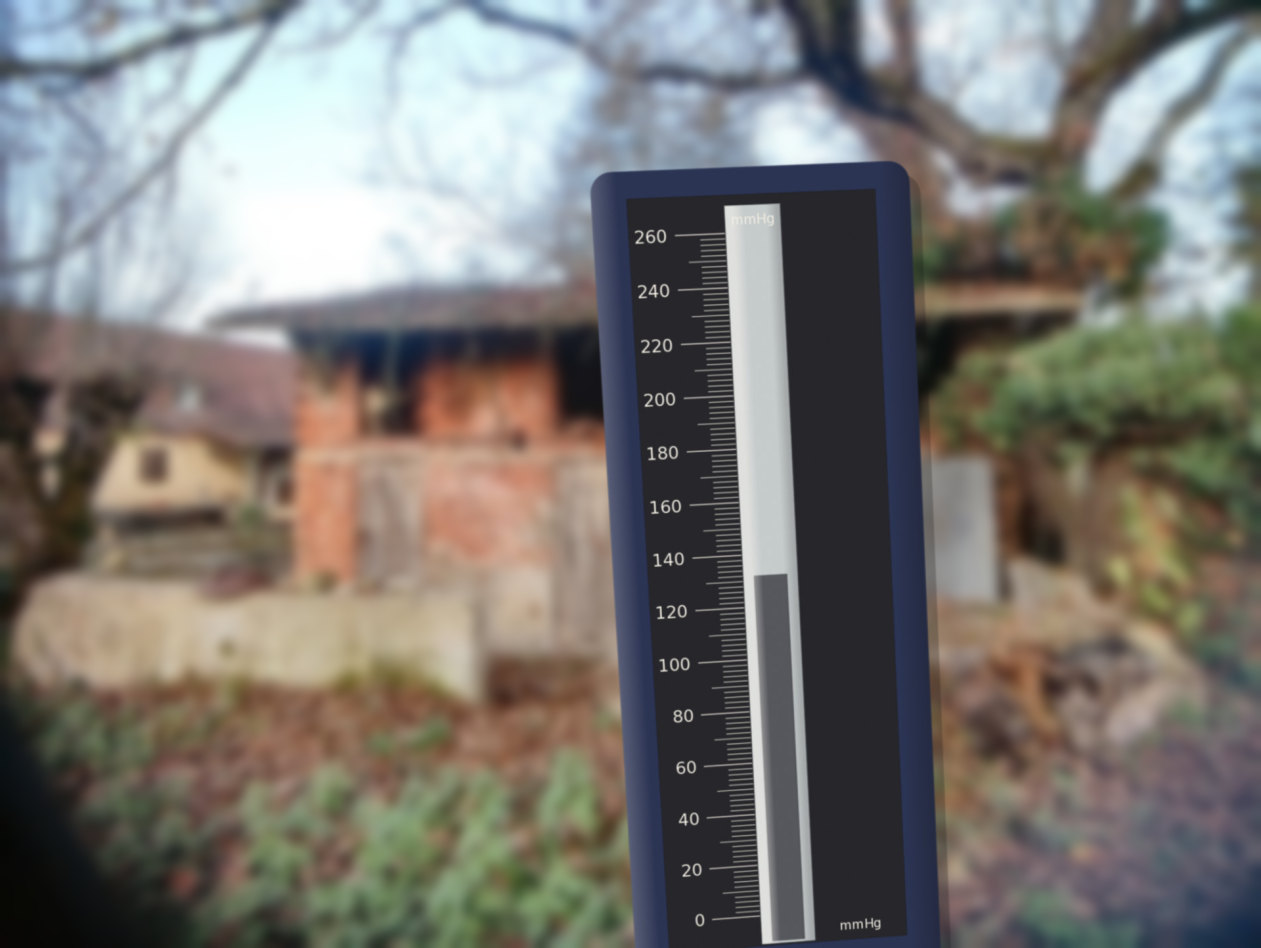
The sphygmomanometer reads mmHg 132
